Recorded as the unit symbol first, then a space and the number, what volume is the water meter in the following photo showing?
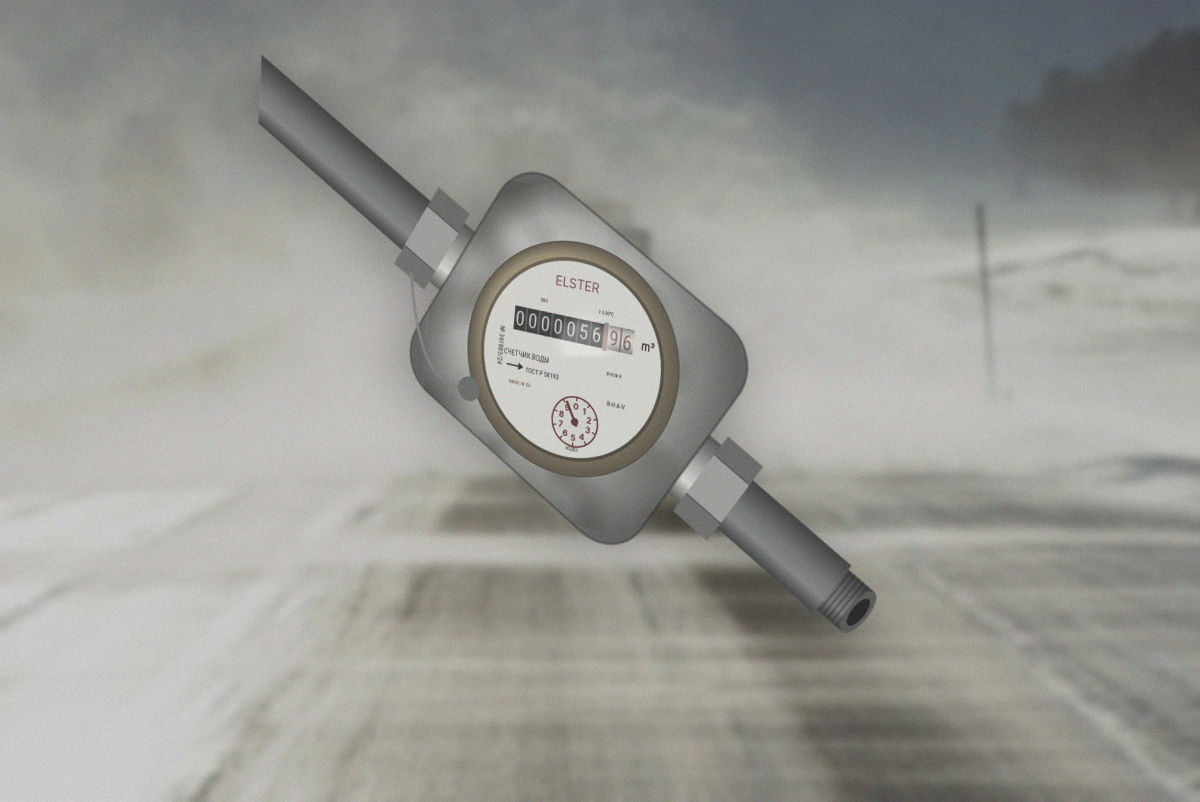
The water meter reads m³ 56.959
